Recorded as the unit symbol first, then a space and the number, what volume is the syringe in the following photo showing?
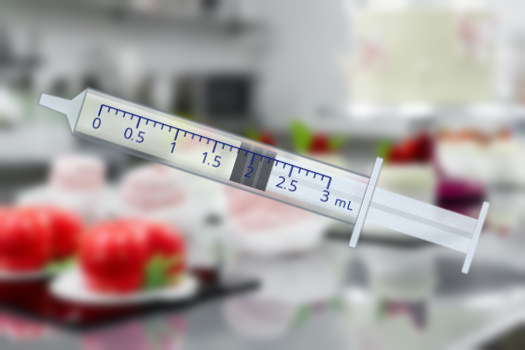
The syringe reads mL 1.8
